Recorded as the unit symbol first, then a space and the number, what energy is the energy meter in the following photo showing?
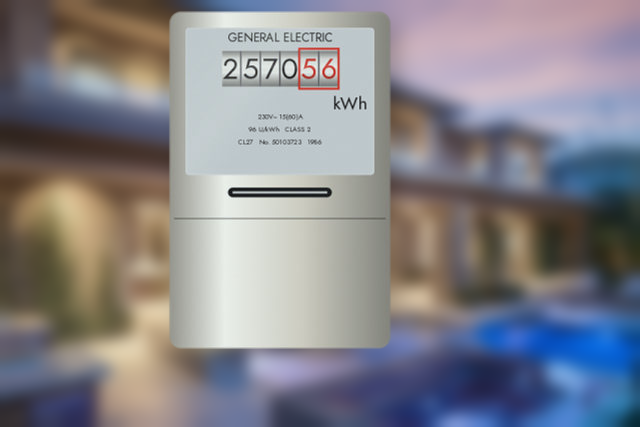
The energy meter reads kWh 2570.56
